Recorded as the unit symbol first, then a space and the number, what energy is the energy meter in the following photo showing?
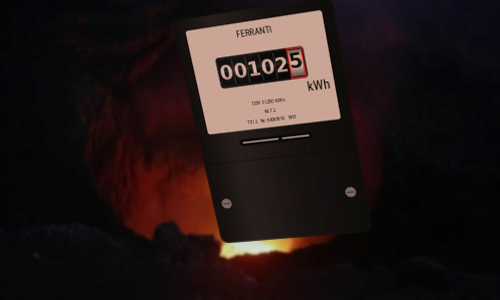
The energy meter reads kWh 102.5
